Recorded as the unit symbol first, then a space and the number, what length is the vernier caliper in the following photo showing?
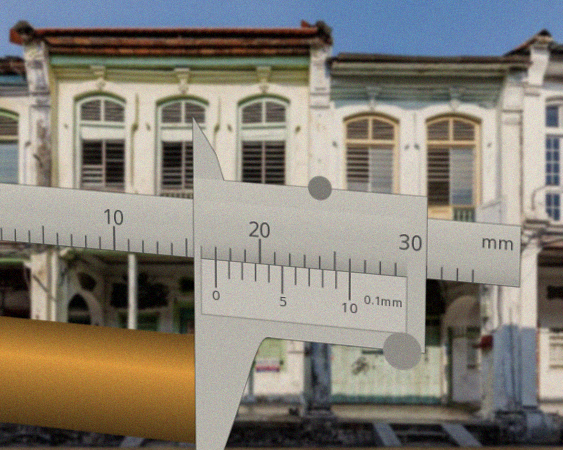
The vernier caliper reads mm 17.0
